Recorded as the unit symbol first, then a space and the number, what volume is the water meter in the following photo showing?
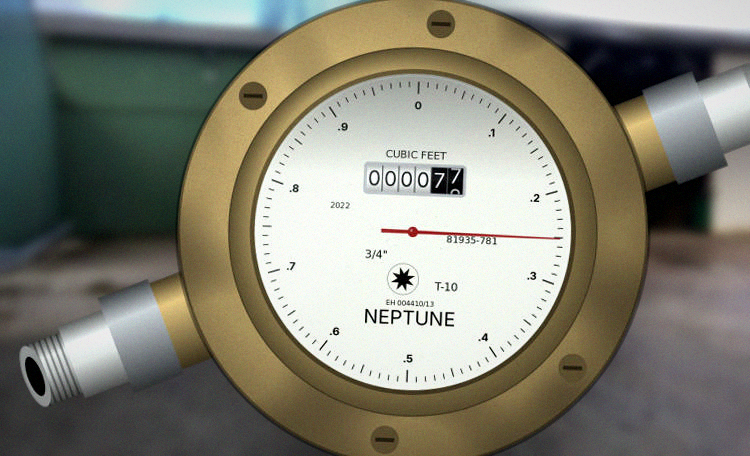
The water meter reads ft³ 77.25
